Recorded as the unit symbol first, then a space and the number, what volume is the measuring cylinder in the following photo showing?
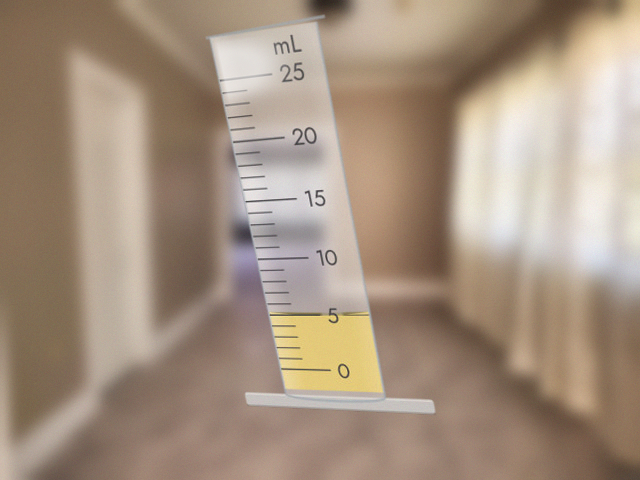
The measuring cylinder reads mL 5
